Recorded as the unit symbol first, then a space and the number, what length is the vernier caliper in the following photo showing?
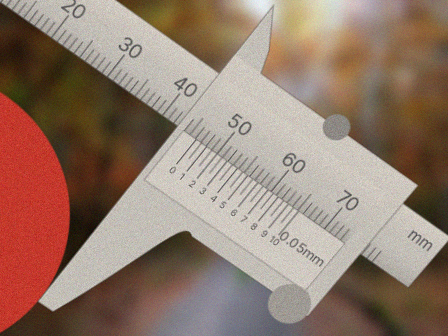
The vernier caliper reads mm 46.2
